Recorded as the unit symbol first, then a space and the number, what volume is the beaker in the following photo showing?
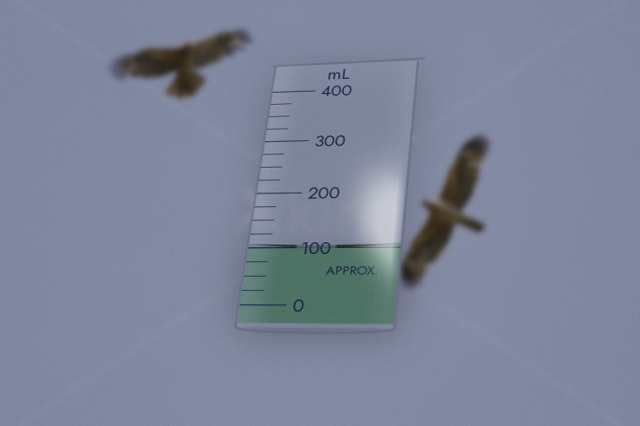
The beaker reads mL 100
